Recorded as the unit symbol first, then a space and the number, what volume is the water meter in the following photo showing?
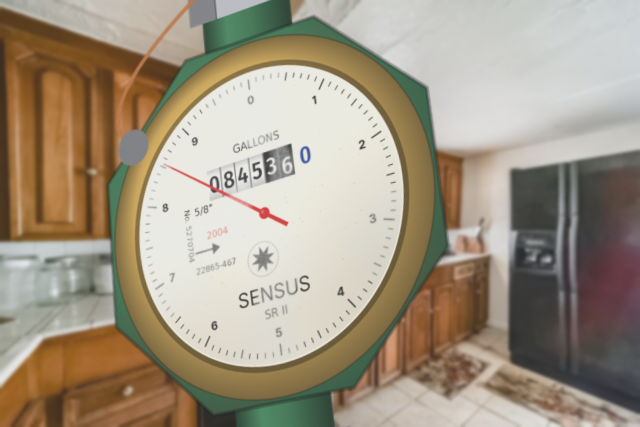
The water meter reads gal 845358.5
